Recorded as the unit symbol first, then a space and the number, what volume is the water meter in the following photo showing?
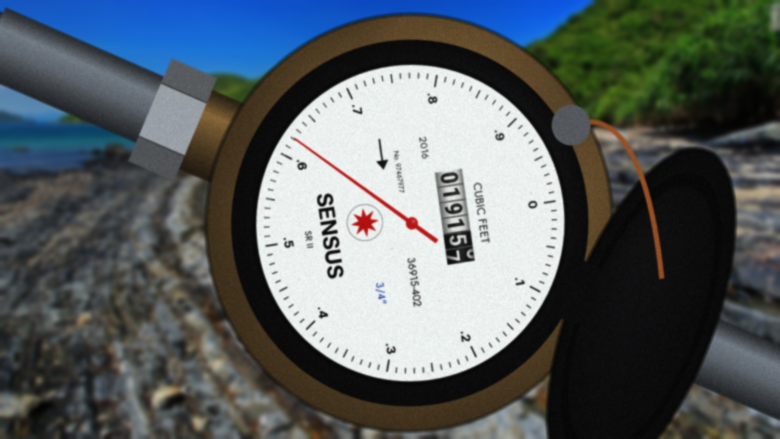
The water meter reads ft³ 19156.62
